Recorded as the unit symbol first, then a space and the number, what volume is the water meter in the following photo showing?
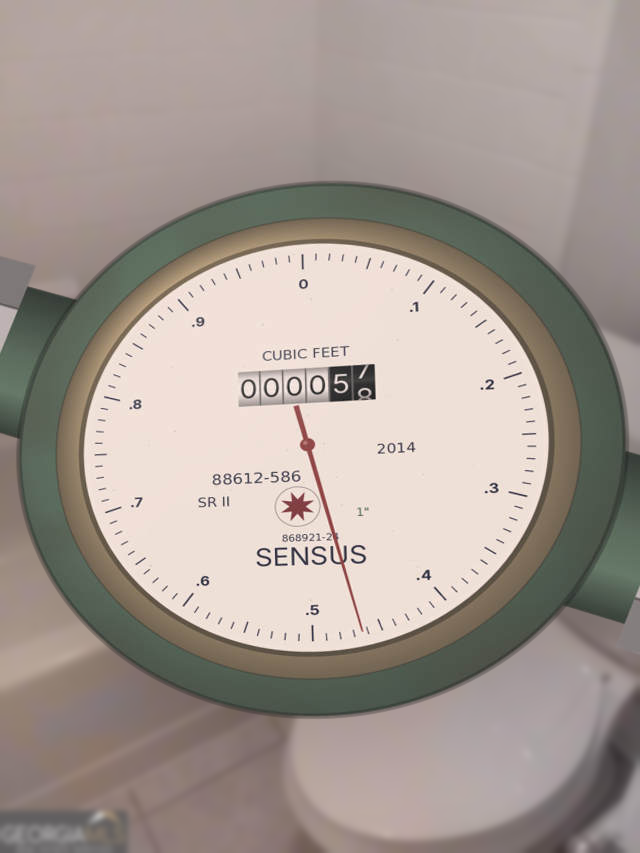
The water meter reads ft³ 57.46
